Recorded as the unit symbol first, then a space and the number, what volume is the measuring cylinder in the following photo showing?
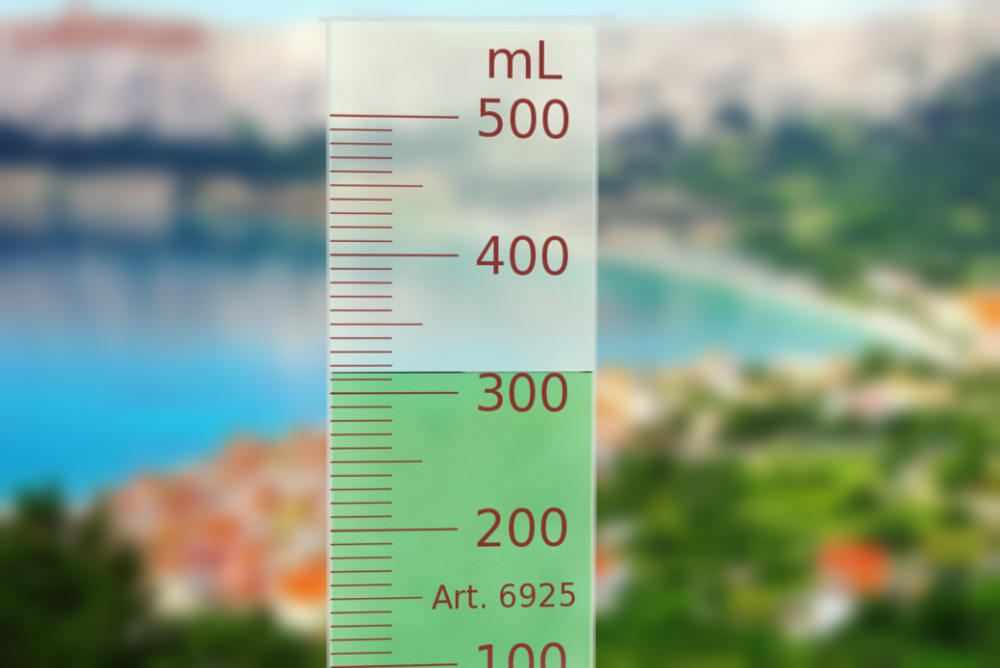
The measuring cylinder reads mL 315
